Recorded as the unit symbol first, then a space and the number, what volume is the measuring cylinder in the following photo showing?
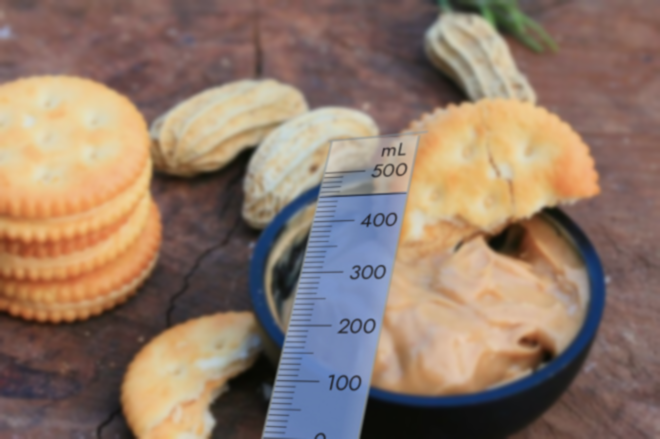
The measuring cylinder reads mL 450
